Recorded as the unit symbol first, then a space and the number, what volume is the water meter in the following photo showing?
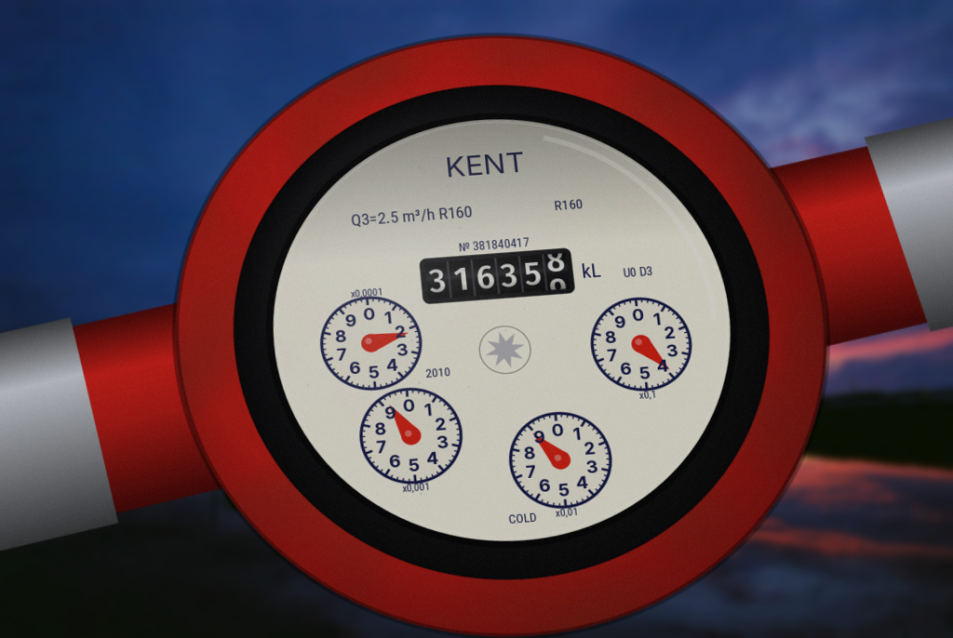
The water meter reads kL 316358.3892
